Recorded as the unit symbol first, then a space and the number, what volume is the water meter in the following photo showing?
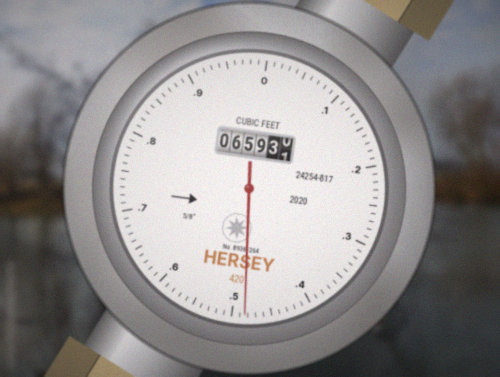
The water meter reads ft³ 65930.48
